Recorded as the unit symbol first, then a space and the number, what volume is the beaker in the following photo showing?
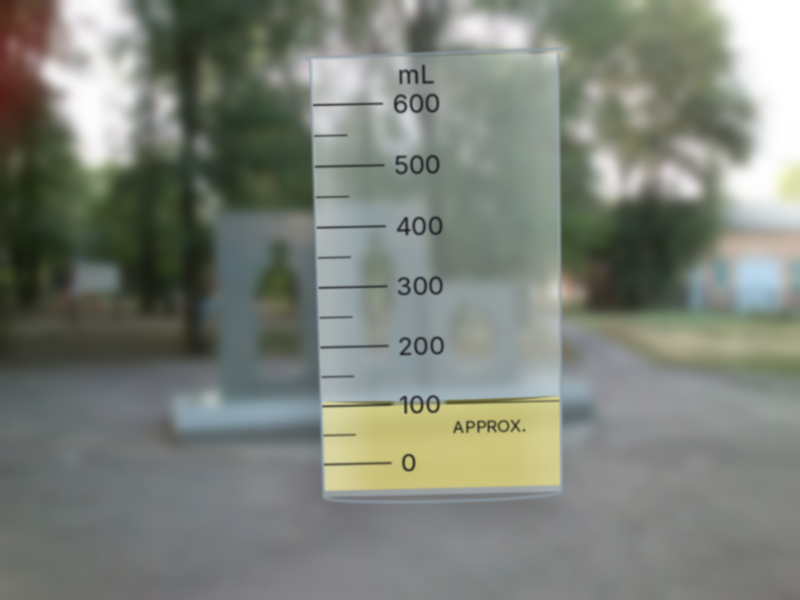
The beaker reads mL 100
